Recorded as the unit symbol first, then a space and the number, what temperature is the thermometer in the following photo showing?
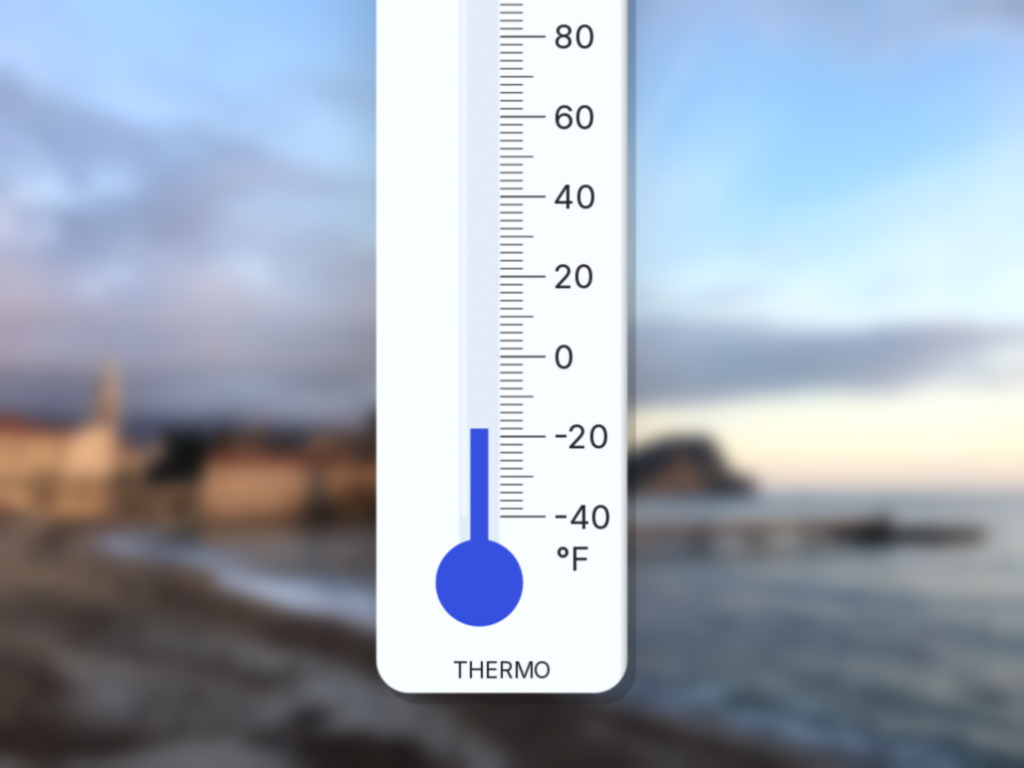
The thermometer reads °F -18
